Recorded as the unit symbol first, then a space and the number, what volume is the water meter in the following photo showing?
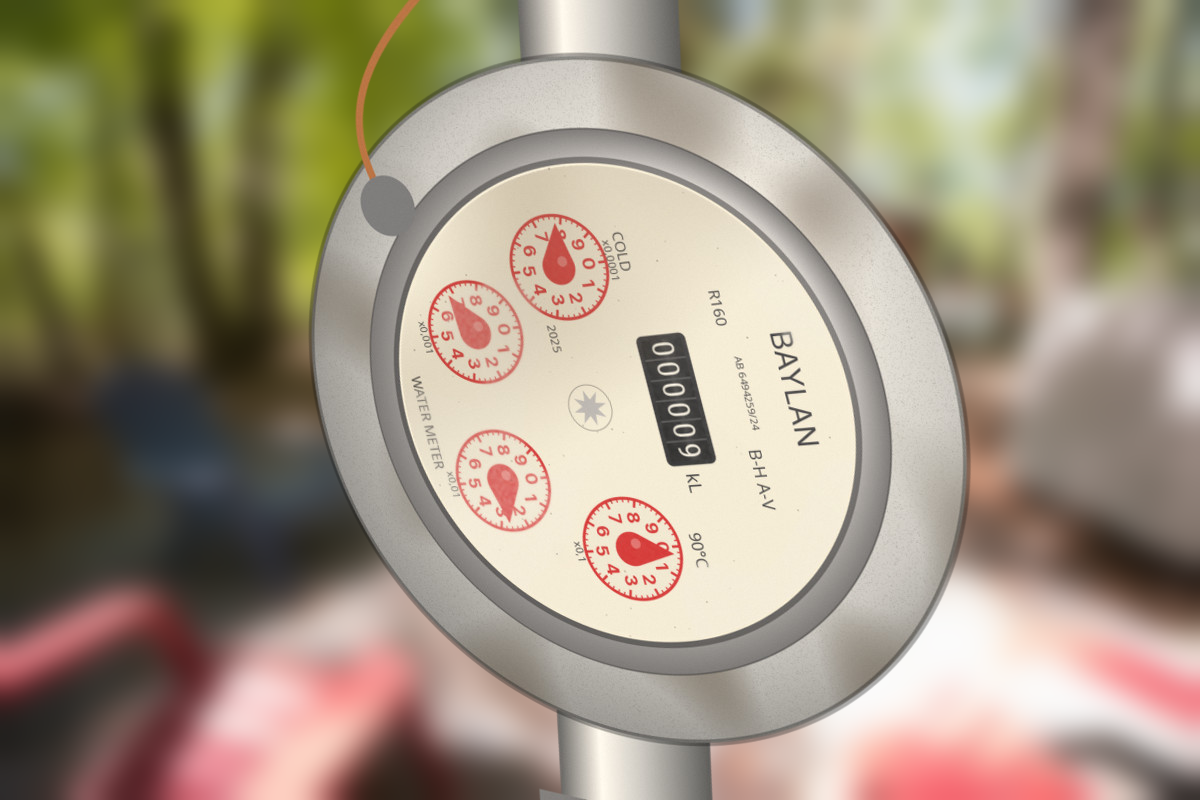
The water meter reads kL 9.0267
